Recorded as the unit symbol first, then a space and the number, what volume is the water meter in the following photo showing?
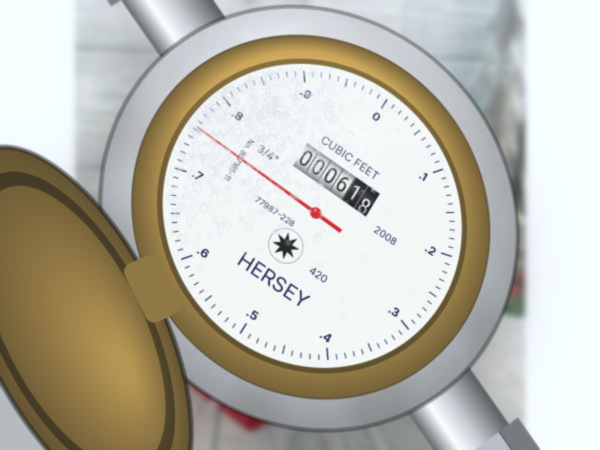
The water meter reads ft³ 617.75
